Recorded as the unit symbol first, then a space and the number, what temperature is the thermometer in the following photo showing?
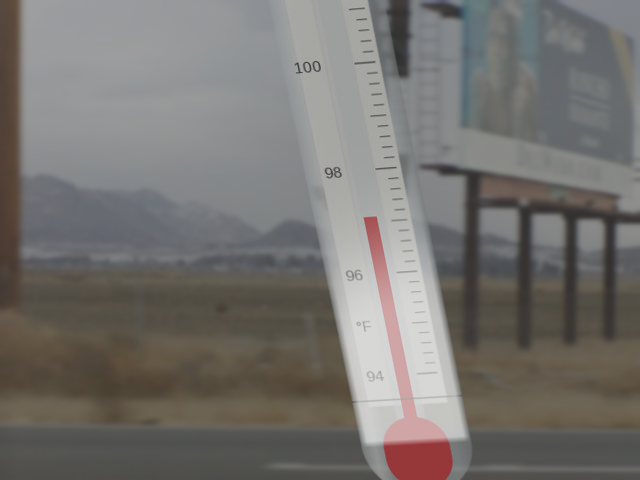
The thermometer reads °F 97.1
